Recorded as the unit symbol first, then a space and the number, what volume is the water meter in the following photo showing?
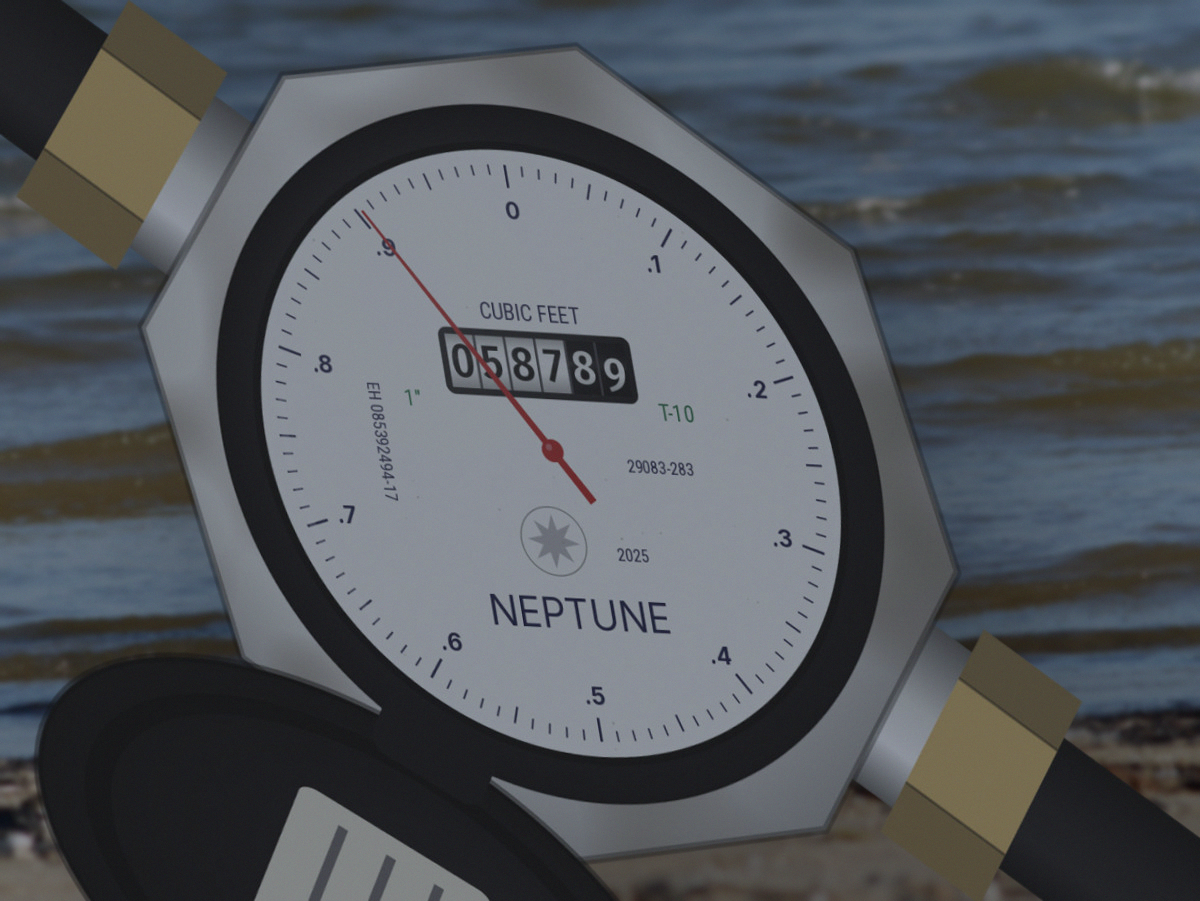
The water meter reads ft³ 58788.90
